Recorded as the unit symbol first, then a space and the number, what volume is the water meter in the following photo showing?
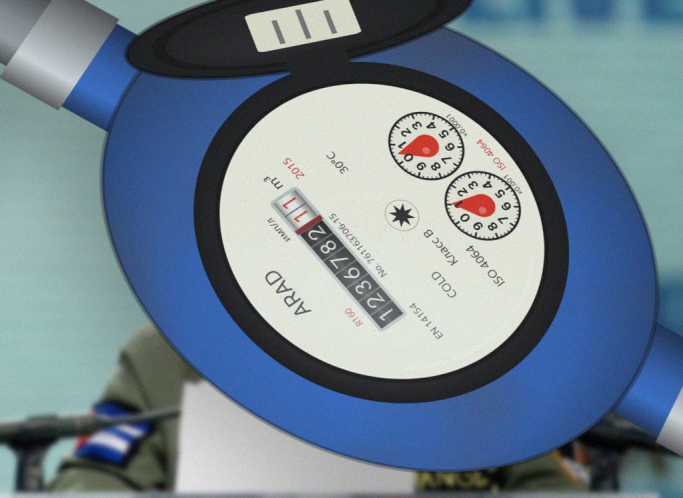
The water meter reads m³ 1236782.1110
